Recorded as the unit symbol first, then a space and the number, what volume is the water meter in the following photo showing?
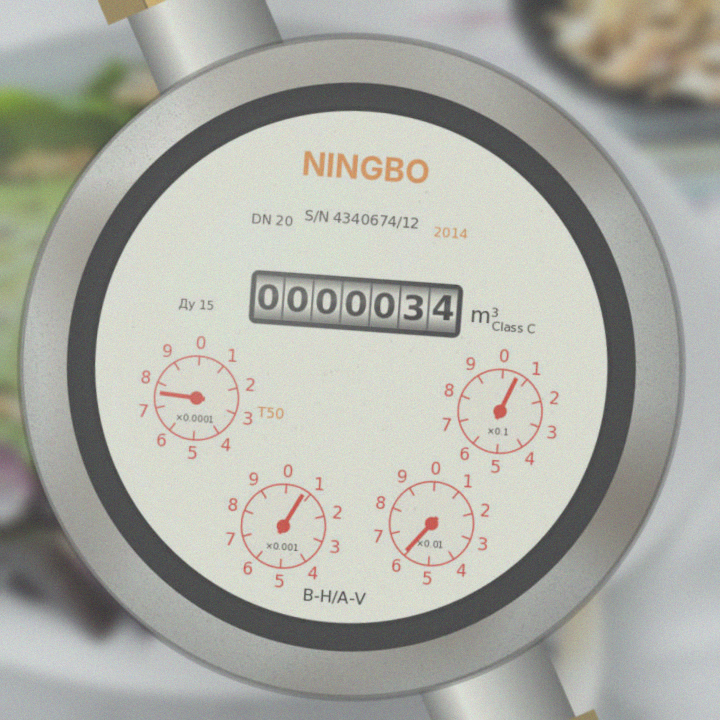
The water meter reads m³ 34.0607
